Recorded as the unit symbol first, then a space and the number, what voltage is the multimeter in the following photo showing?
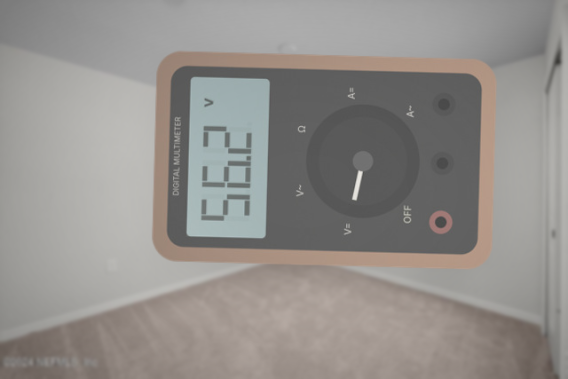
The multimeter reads V 56.2
